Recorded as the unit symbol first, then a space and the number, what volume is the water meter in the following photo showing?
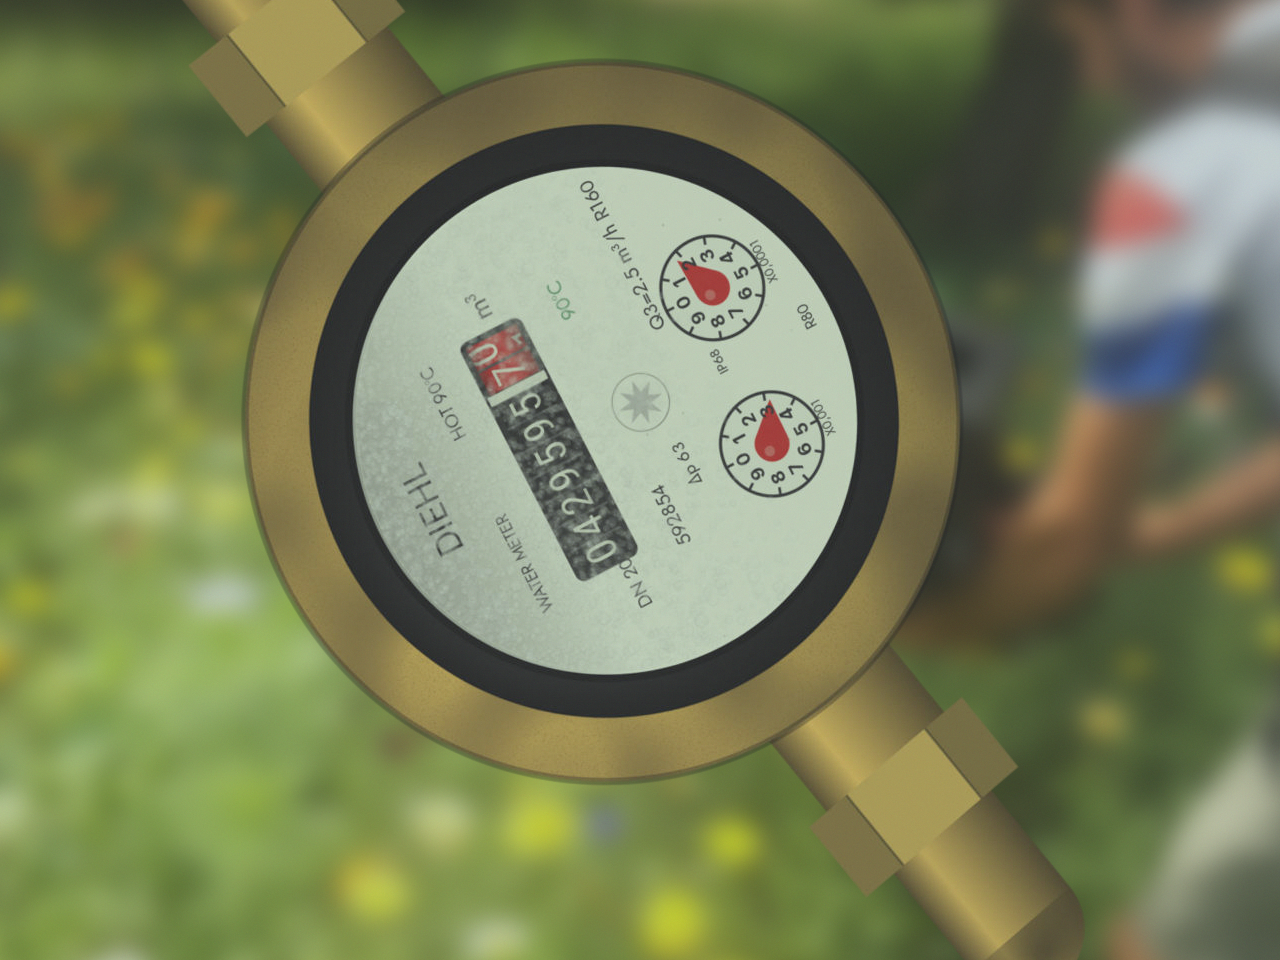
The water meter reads m³ 429595.7031
